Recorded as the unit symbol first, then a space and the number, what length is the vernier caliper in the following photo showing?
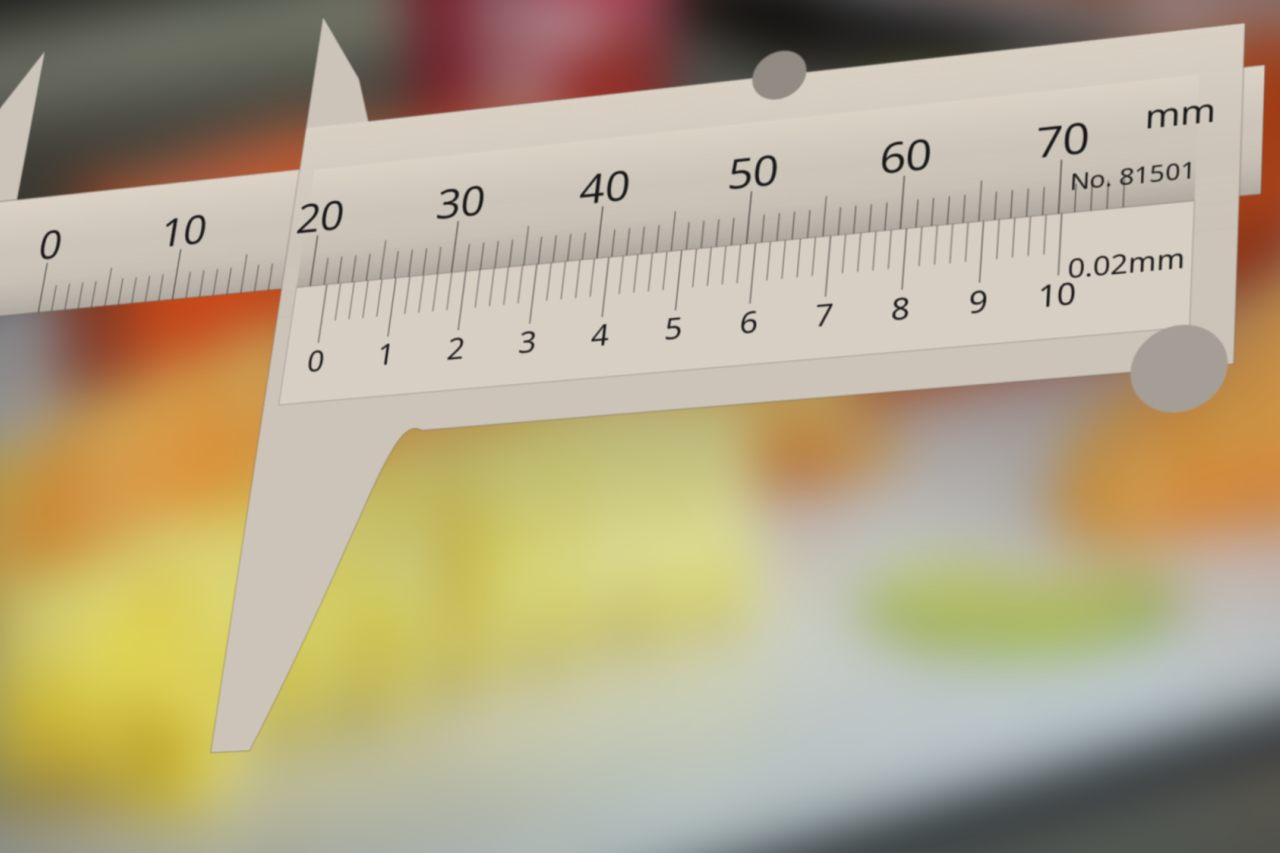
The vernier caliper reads mm 21.2
